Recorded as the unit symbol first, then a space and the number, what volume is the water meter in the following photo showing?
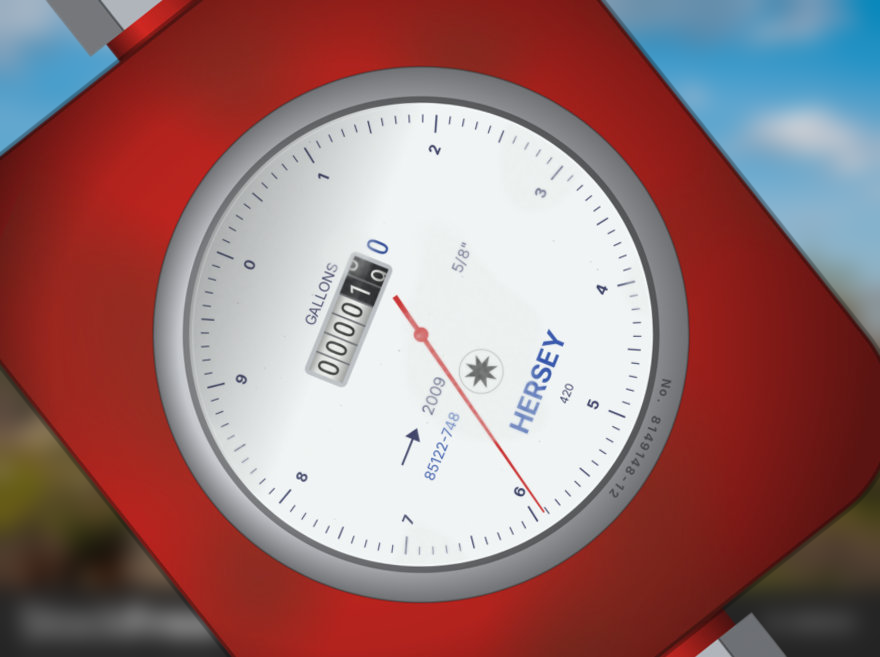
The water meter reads gal 185.9
